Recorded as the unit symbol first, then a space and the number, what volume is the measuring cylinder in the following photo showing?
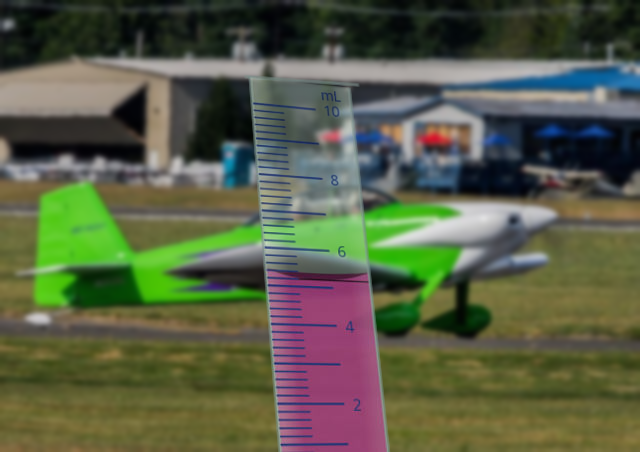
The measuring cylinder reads mL 5.2
